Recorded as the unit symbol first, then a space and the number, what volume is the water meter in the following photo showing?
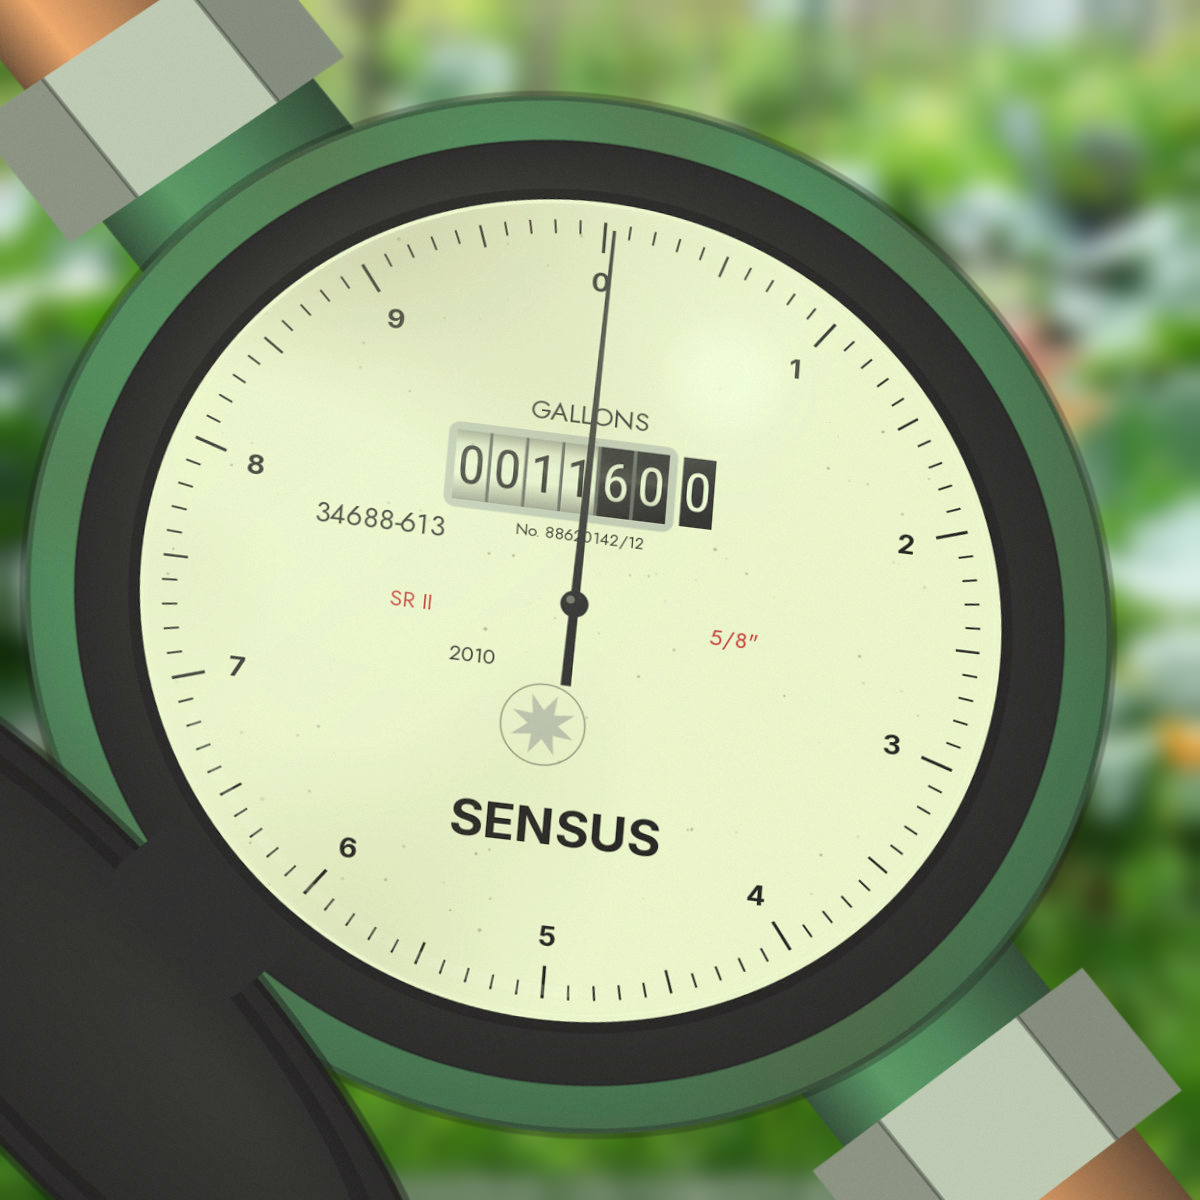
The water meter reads gal 11600.0
